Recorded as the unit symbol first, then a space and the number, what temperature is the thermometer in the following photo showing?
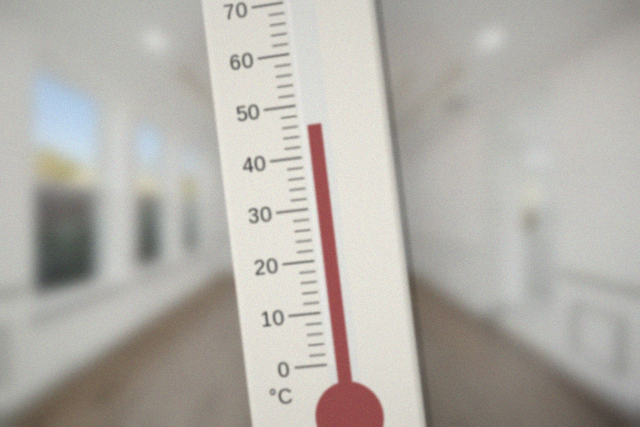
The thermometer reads °C 46
